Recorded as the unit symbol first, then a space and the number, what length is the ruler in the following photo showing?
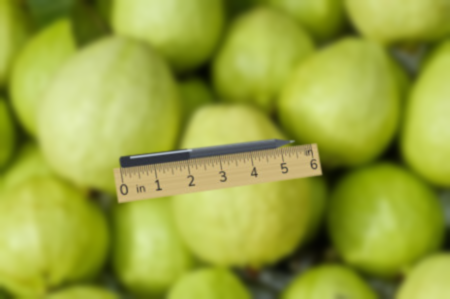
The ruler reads in 5.5
